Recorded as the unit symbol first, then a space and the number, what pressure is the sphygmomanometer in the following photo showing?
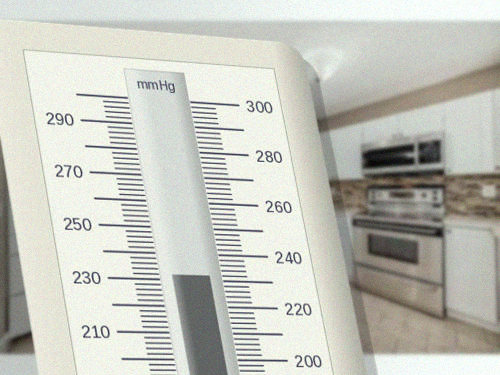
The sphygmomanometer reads mmHg 232
